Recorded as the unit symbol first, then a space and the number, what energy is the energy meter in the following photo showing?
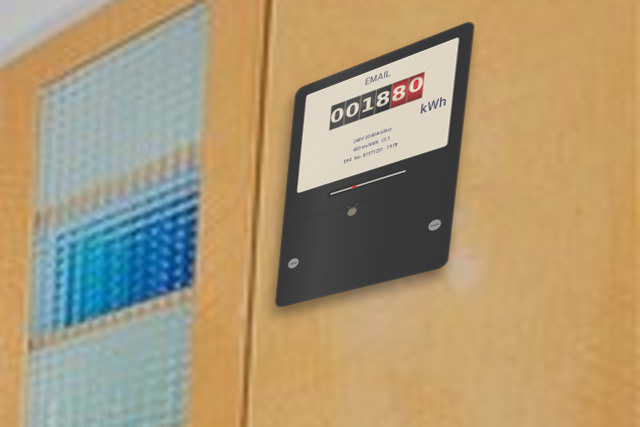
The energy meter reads kWh 18.80
